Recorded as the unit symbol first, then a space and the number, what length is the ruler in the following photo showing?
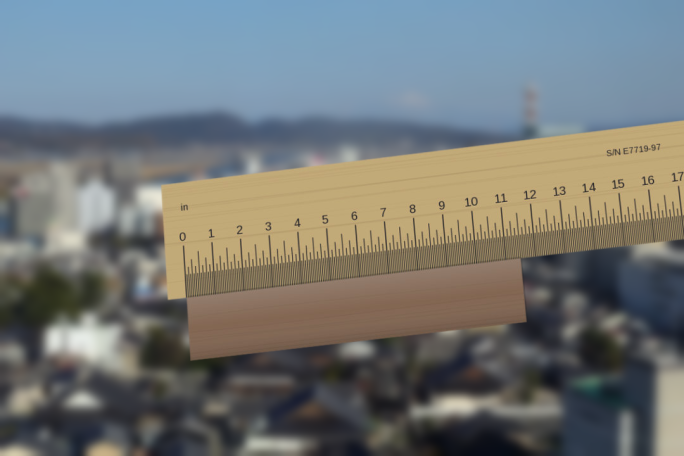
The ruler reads in 11.5
